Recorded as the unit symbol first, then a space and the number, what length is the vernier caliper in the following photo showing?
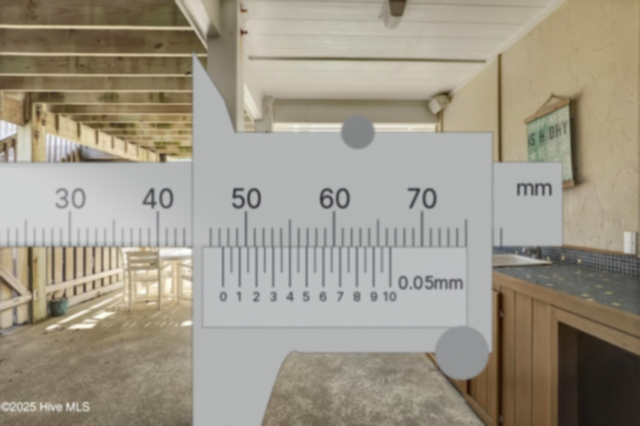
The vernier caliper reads mm 47.4
